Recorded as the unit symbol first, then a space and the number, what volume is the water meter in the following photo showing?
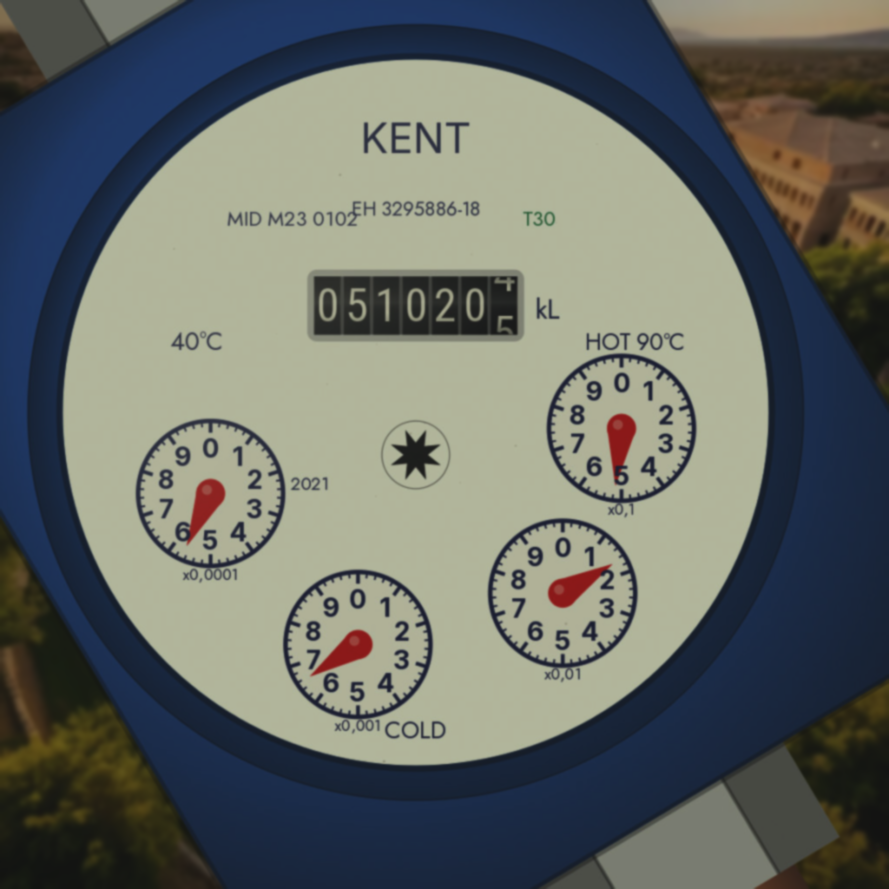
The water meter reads kL 510204.5165
